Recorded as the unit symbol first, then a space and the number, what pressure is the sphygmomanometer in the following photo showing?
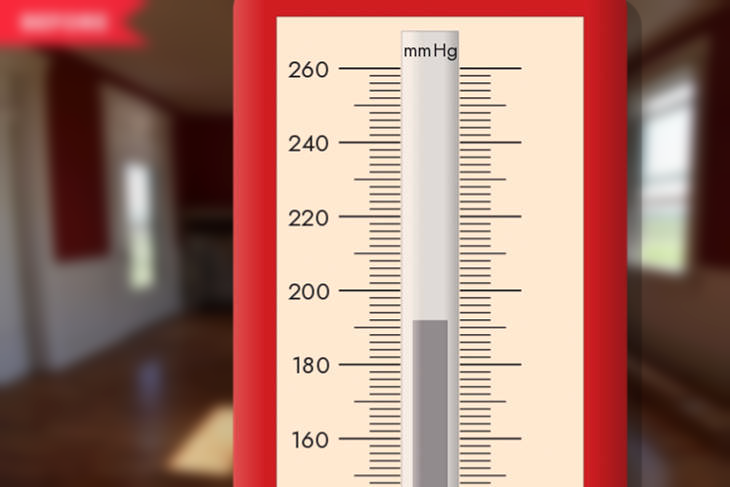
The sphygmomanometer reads mmHg 192
